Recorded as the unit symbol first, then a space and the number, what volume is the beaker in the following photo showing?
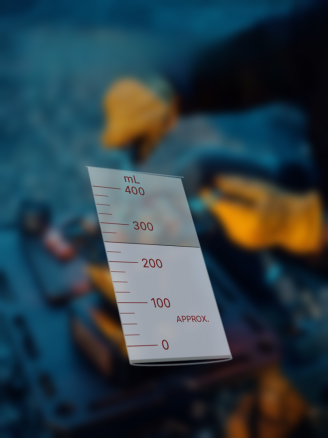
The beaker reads mL 250
